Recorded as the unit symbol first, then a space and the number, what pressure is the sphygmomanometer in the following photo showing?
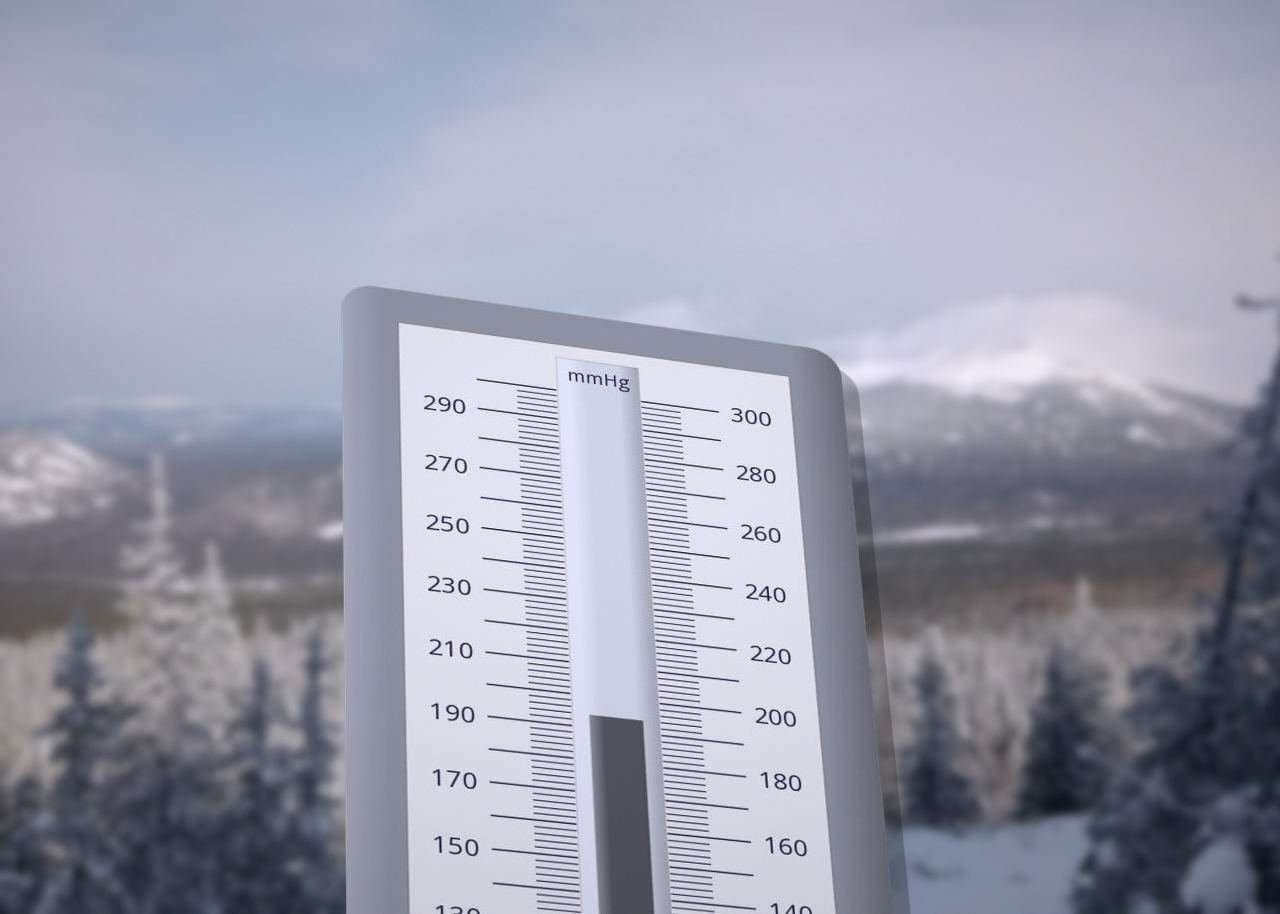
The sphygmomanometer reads mmHg 194
